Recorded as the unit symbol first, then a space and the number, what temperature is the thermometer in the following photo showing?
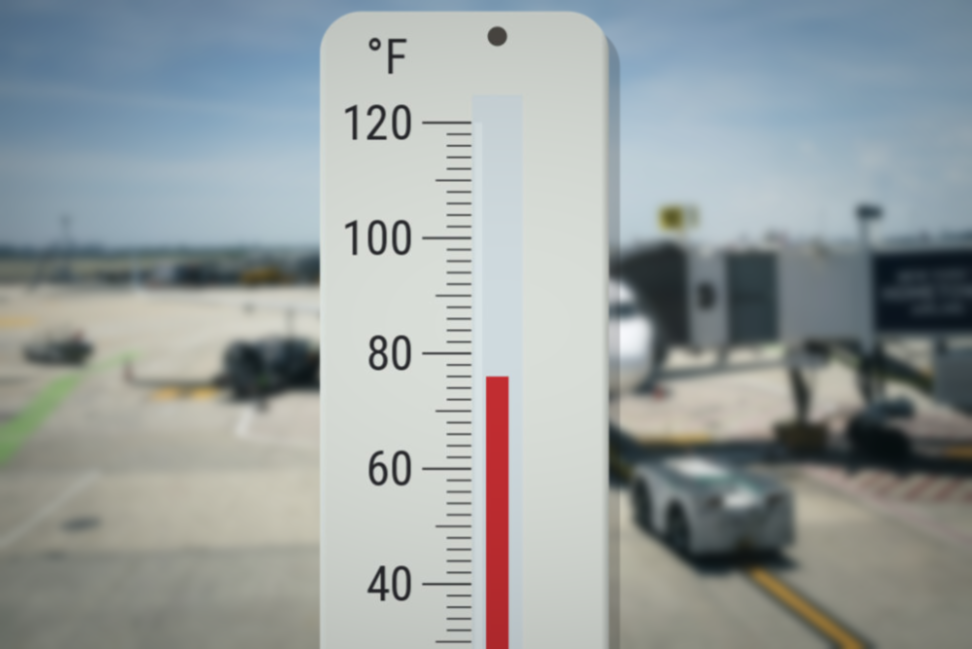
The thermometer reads °F 76
